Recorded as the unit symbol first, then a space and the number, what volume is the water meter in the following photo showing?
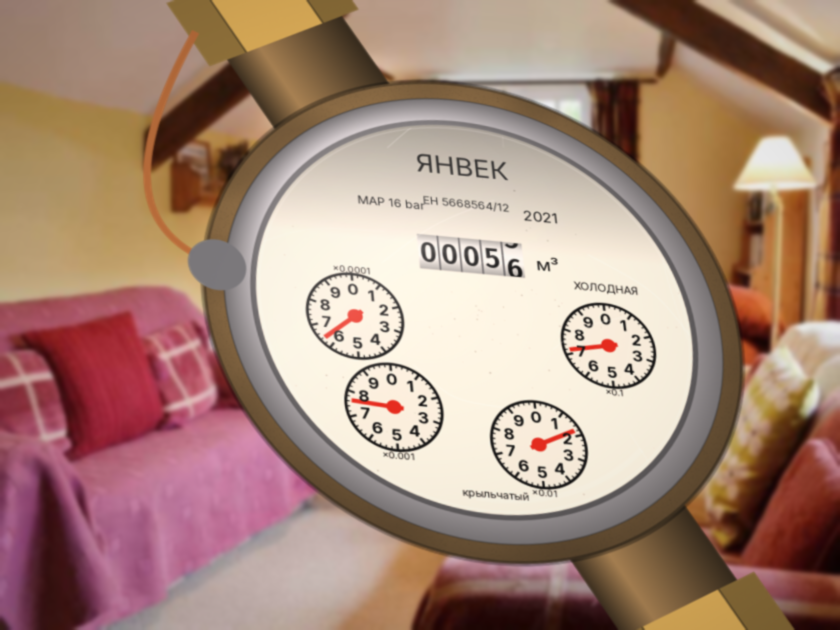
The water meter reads m³ 55.7176
